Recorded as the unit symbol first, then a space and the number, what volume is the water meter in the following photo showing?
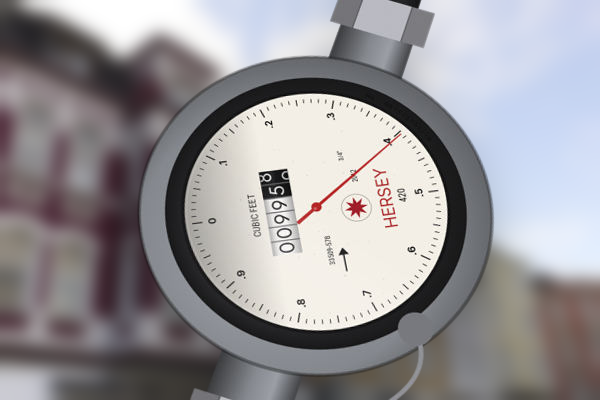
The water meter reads ft³ 9958.40
